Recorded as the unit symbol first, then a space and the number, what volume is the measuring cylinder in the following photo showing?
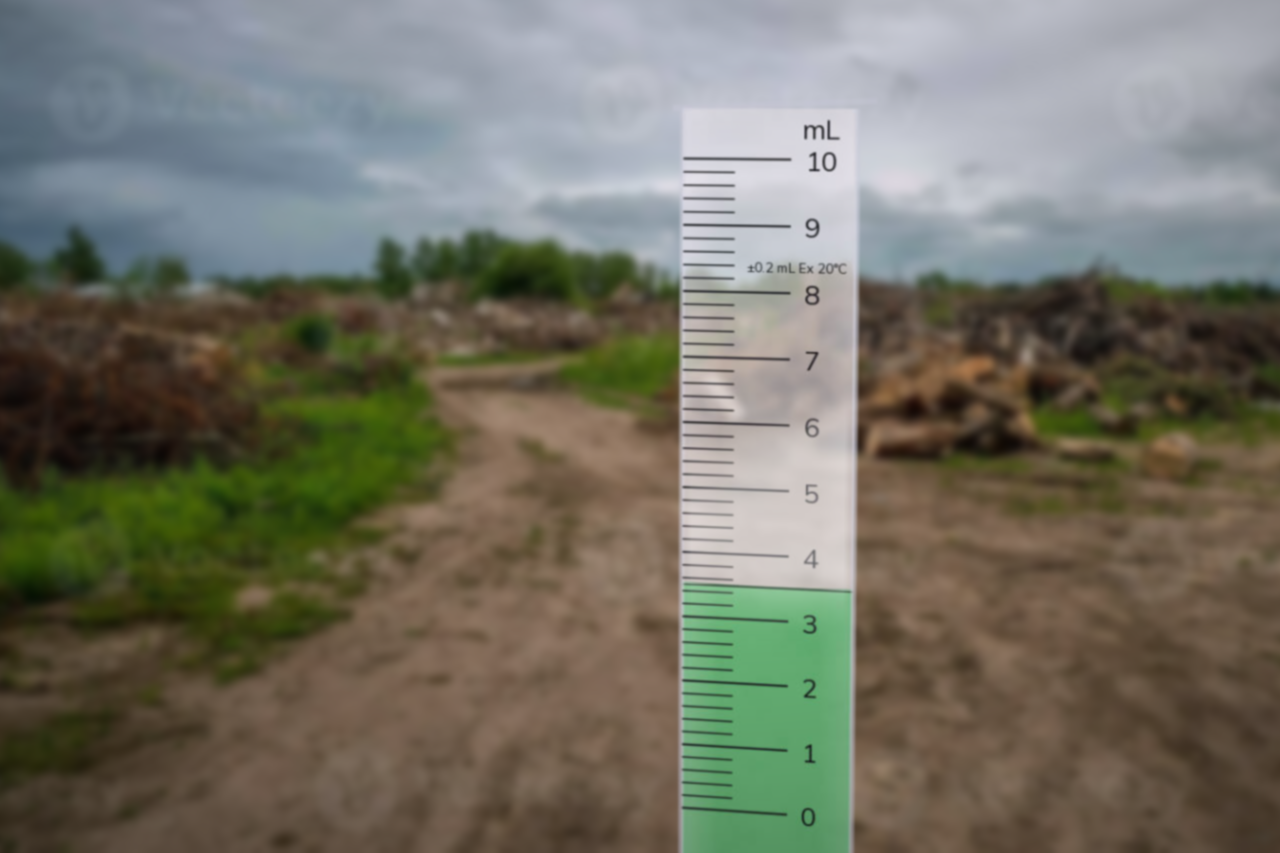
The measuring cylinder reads mL 3.5
